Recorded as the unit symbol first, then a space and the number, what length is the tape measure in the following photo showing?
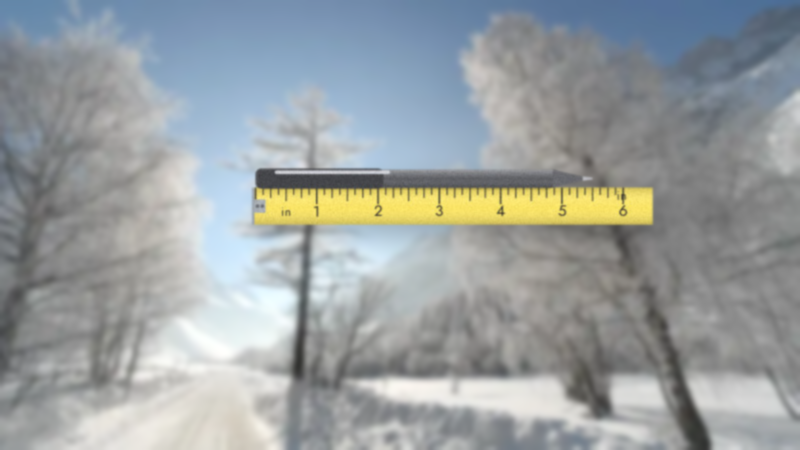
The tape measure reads in 5.5
